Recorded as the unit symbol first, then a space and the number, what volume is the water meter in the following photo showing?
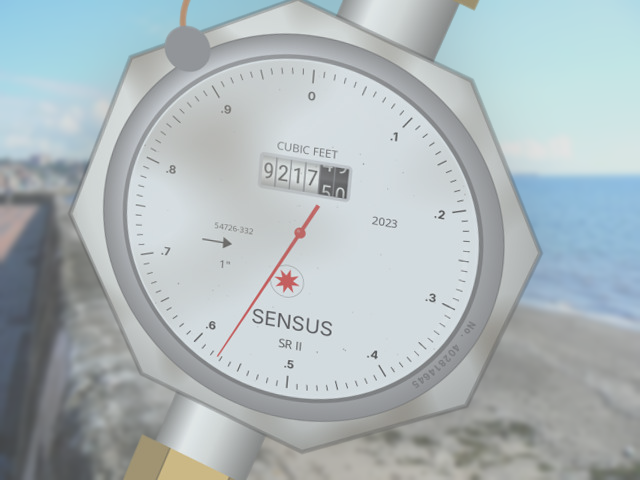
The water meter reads ft³ 921749.57
